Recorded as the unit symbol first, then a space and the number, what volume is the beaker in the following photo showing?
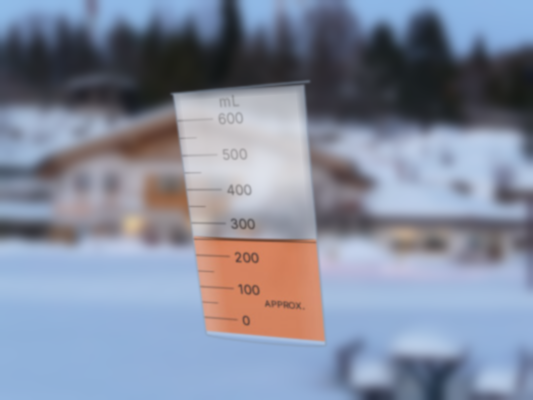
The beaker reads mL 250
